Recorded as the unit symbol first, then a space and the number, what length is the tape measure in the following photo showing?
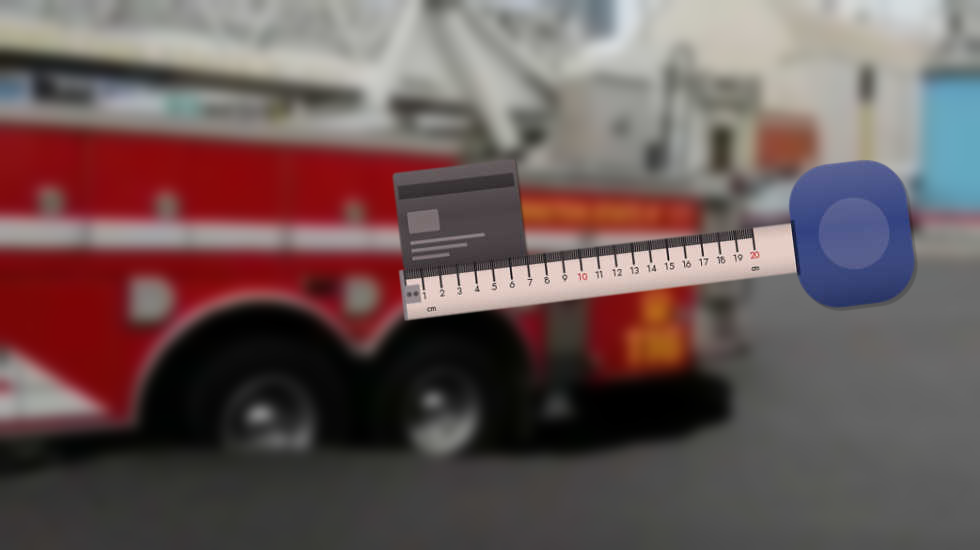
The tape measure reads cm 7
